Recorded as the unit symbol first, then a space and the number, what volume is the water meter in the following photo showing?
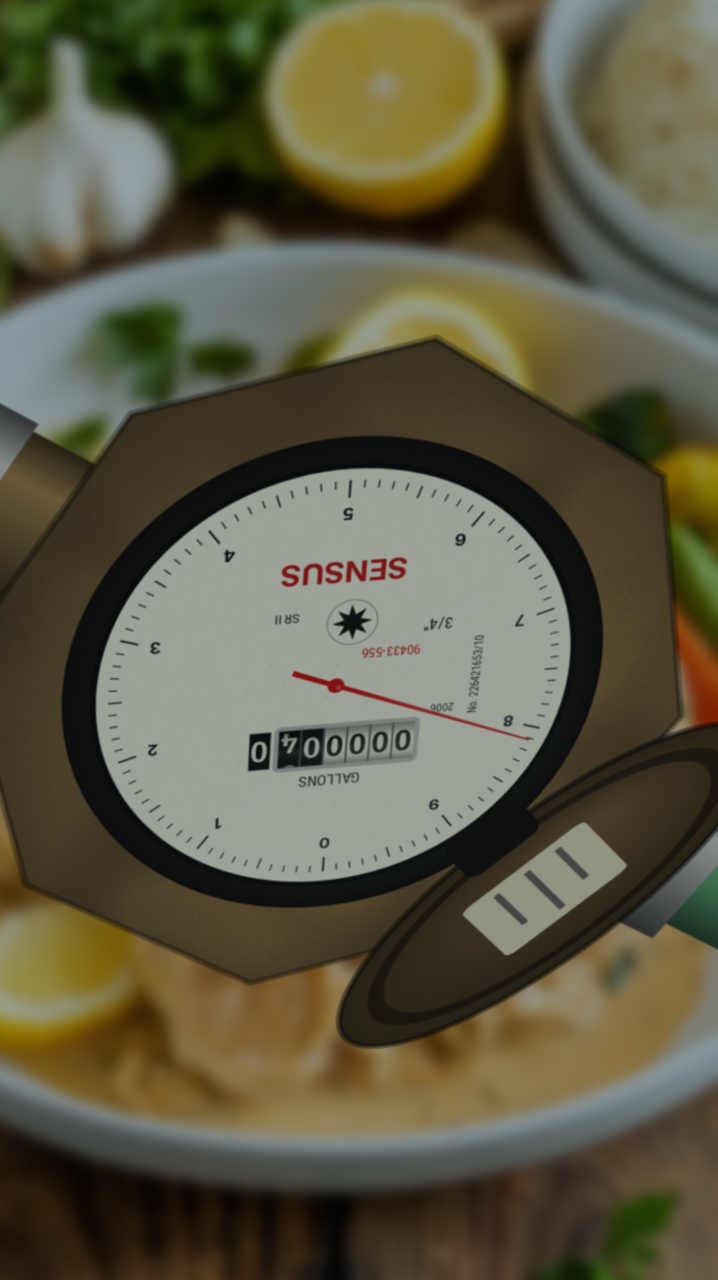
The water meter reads gal 38.1
